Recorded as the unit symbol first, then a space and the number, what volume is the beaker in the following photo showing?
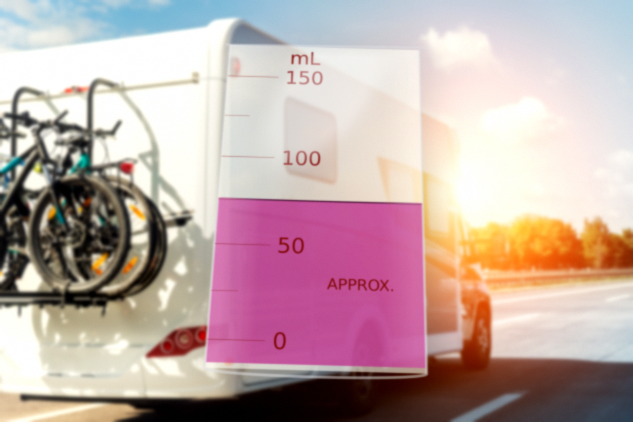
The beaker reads mL 75
